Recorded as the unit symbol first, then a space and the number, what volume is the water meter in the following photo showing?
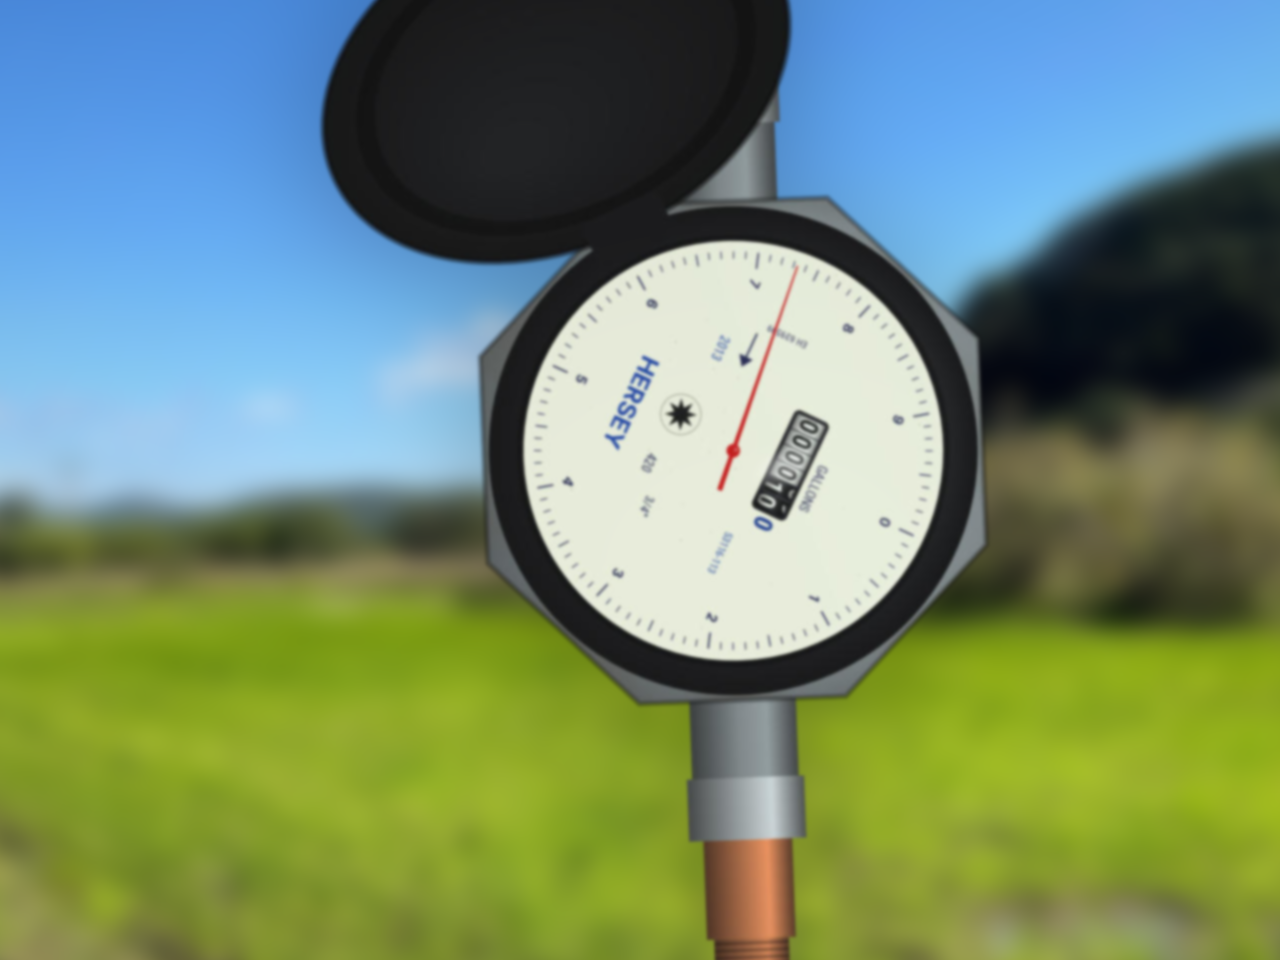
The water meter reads gal 97.3
